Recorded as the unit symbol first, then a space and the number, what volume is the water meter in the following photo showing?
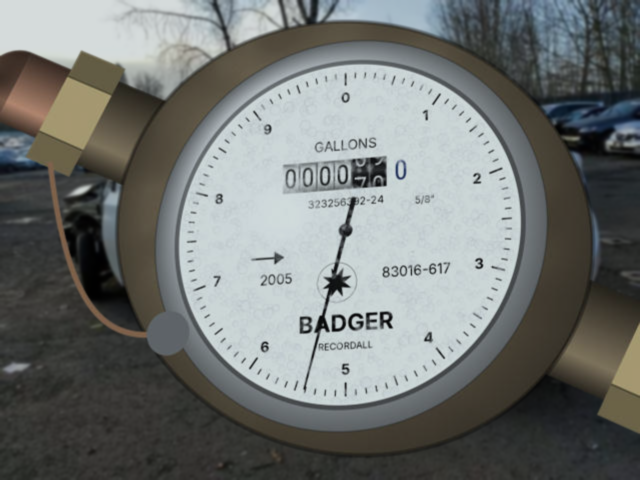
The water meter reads gal 695.4
